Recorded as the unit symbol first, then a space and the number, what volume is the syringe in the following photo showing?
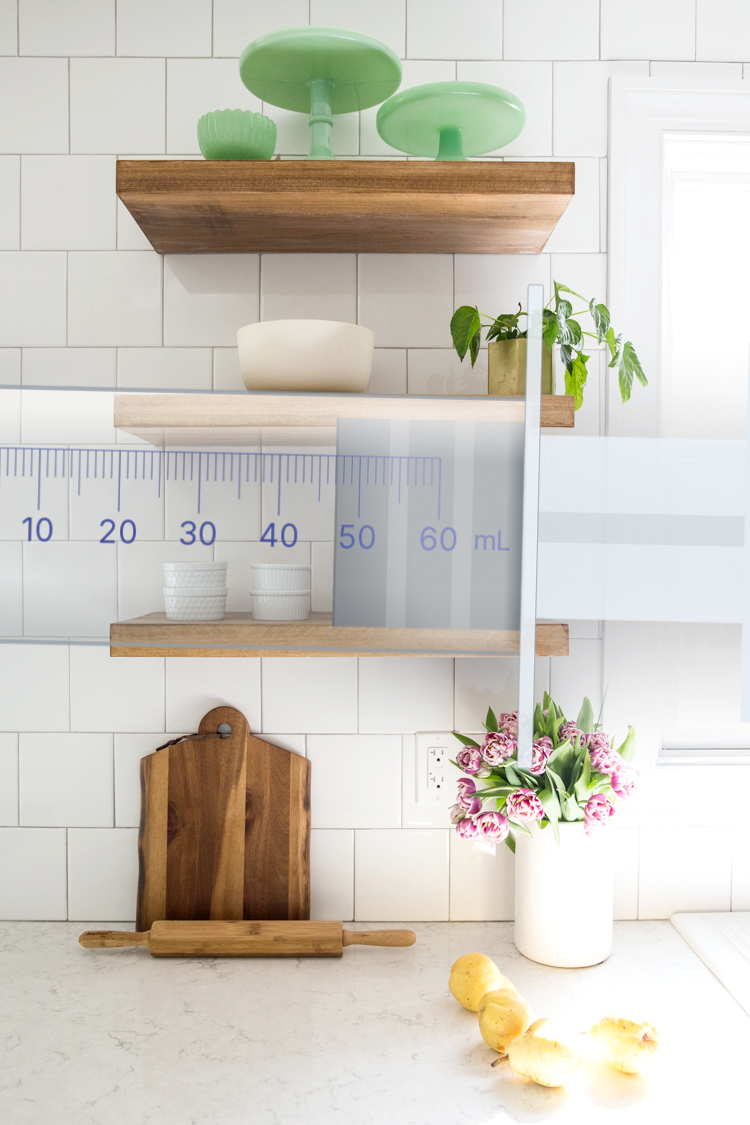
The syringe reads mL 47
